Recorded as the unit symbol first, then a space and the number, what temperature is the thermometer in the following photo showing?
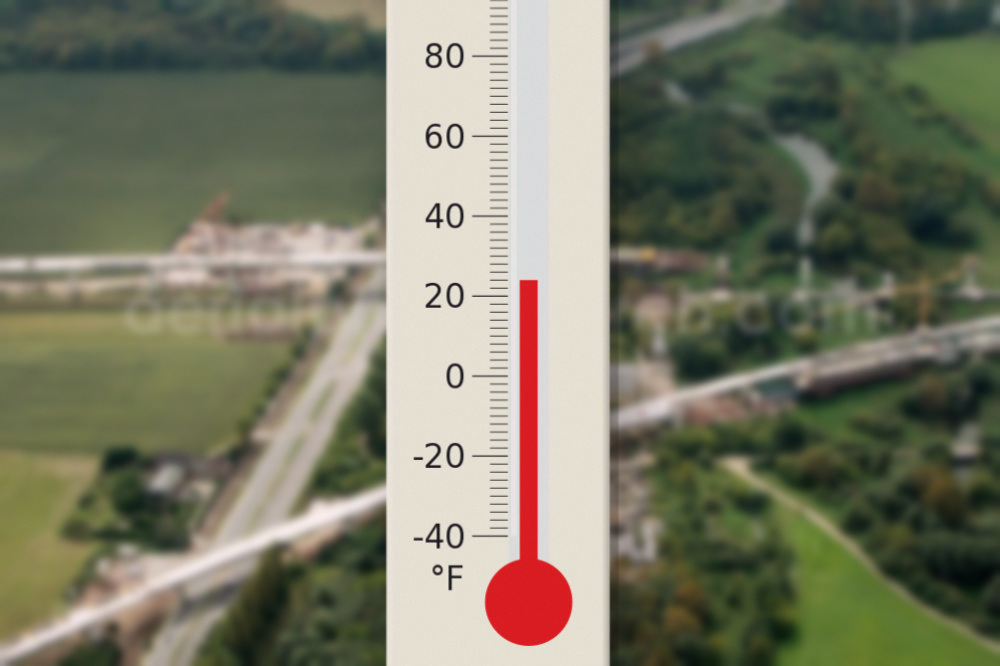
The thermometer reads °F 24
